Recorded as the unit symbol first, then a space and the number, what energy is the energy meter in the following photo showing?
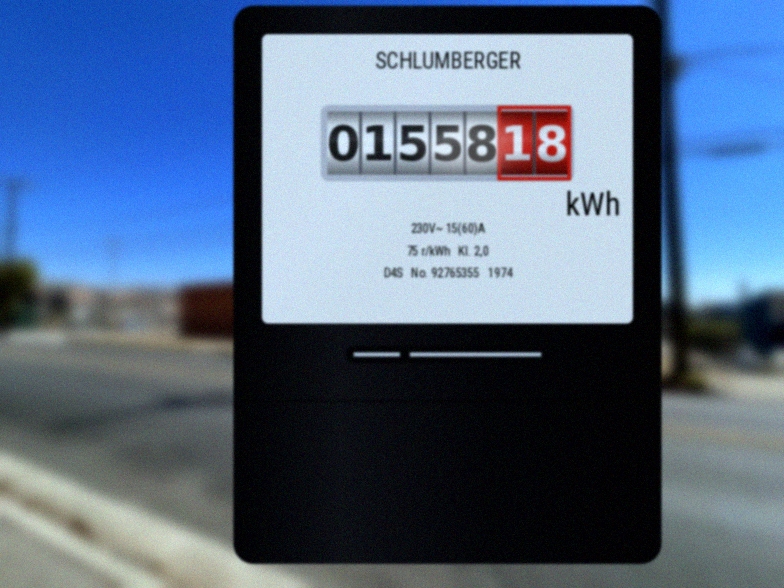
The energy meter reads kWh 1558.18
